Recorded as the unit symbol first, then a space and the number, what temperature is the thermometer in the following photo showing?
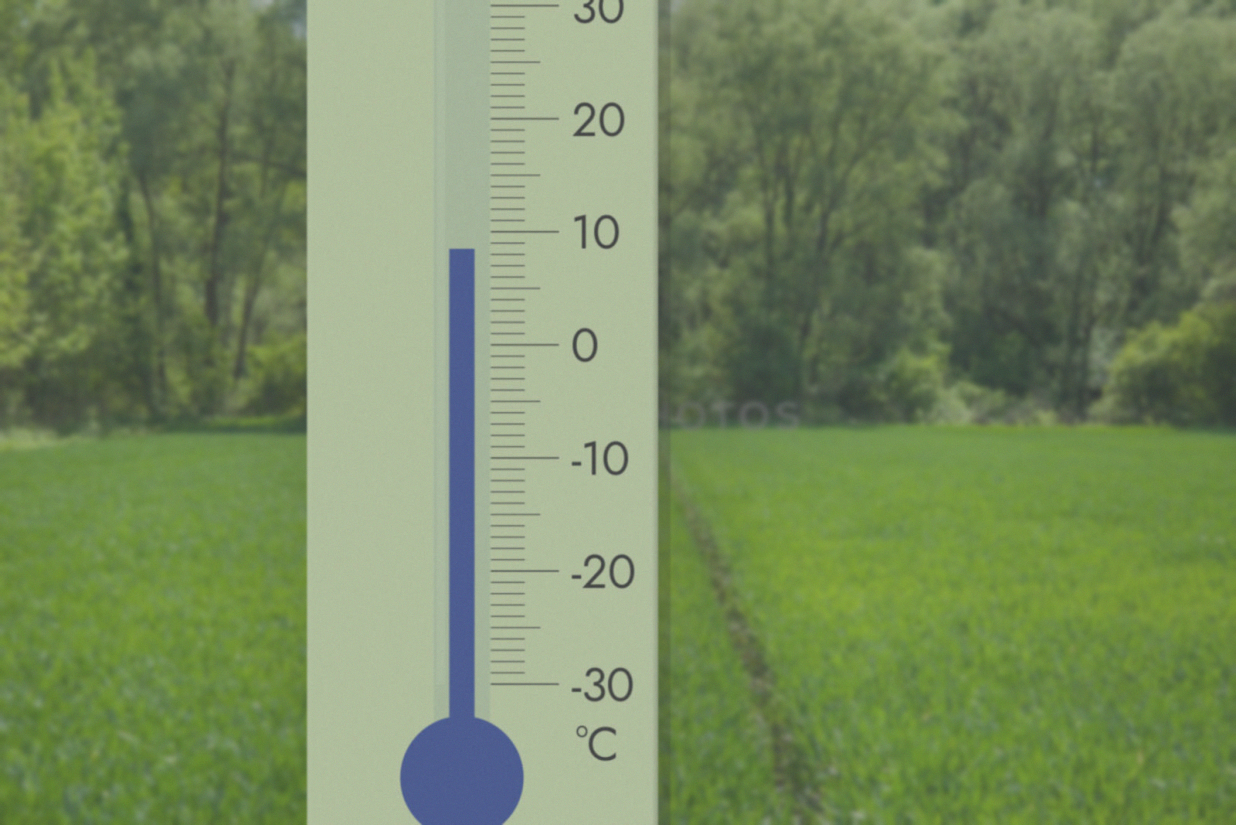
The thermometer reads °C 8.5
